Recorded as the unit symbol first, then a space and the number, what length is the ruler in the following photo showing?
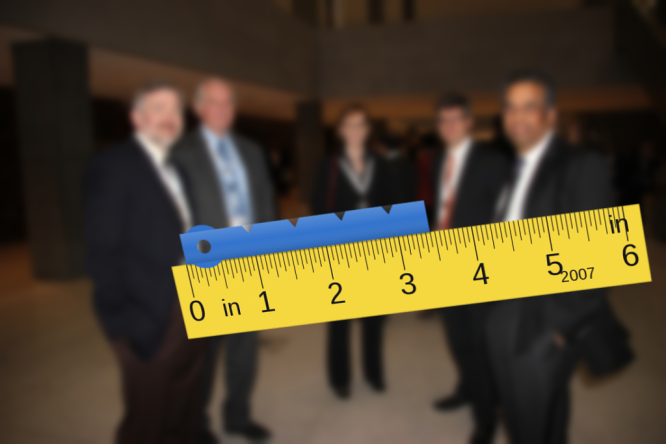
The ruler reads in 3.4375
